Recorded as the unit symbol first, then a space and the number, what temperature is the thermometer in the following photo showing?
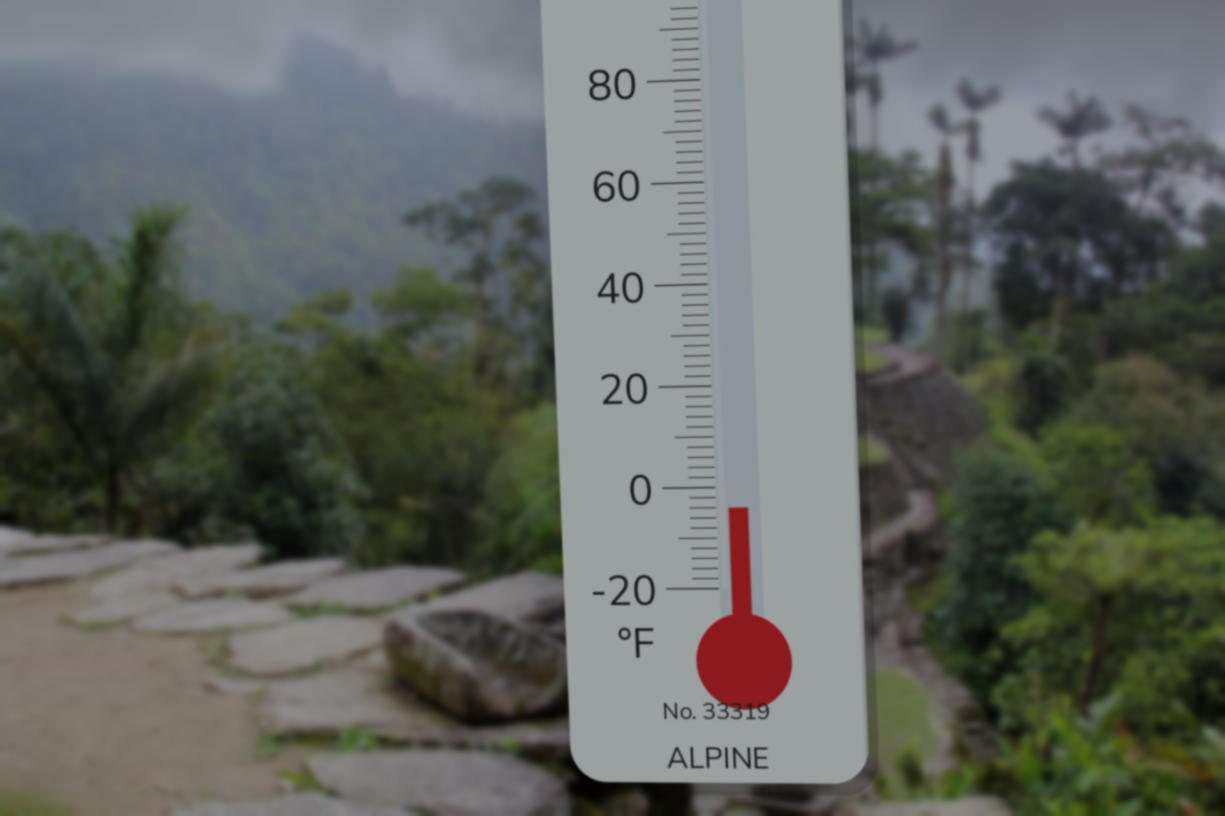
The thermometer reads °F -4
